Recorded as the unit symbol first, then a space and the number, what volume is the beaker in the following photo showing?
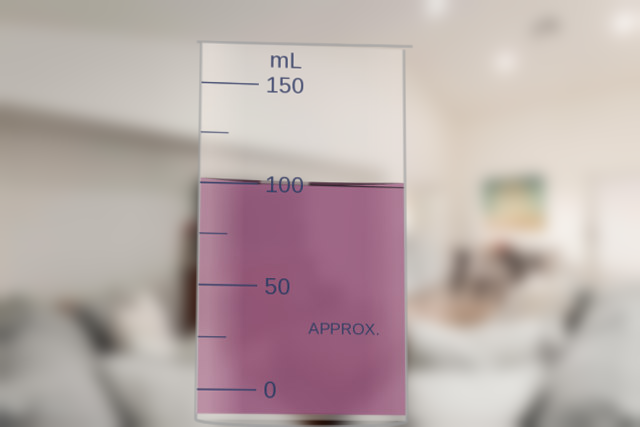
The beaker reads mL 100
